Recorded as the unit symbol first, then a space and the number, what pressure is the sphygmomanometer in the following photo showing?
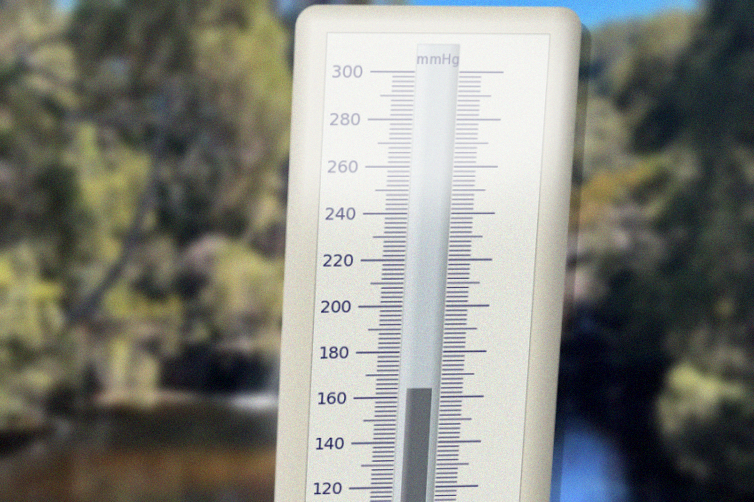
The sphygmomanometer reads mmHg 164
